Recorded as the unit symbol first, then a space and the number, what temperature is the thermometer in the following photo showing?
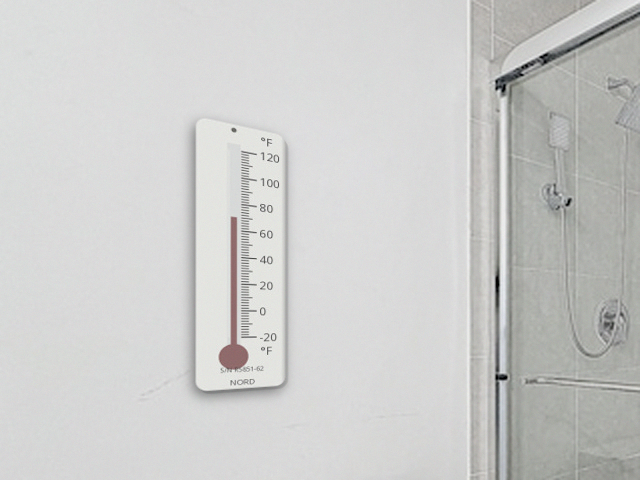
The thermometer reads °F 70
